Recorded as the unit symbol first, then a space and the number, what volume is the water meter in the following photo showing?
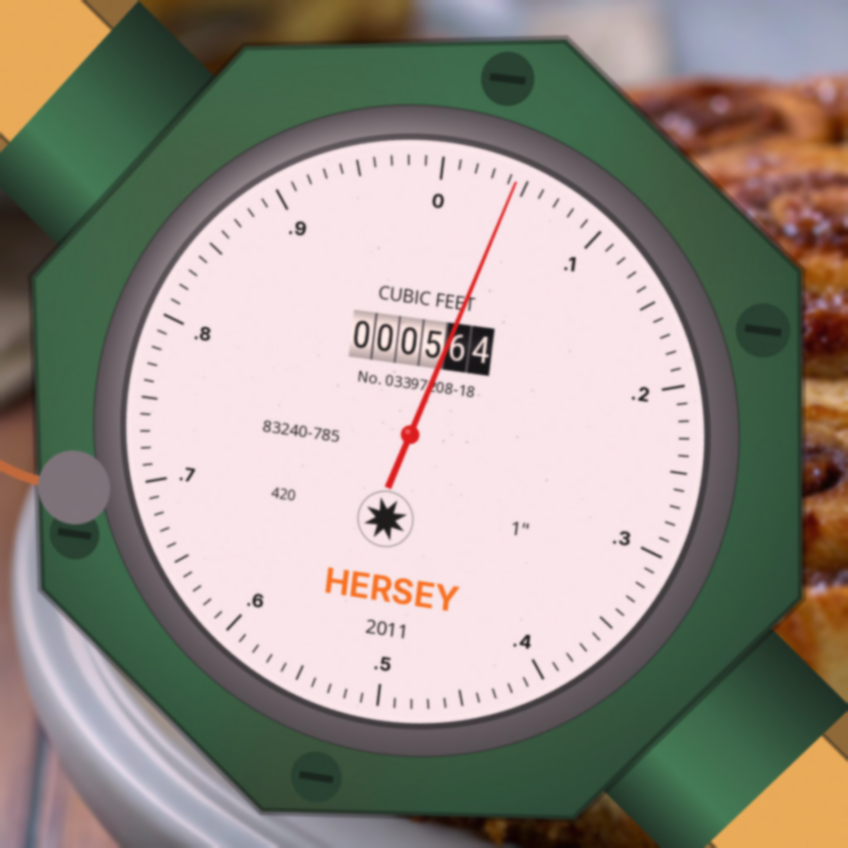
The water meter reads ft³ 564.04
